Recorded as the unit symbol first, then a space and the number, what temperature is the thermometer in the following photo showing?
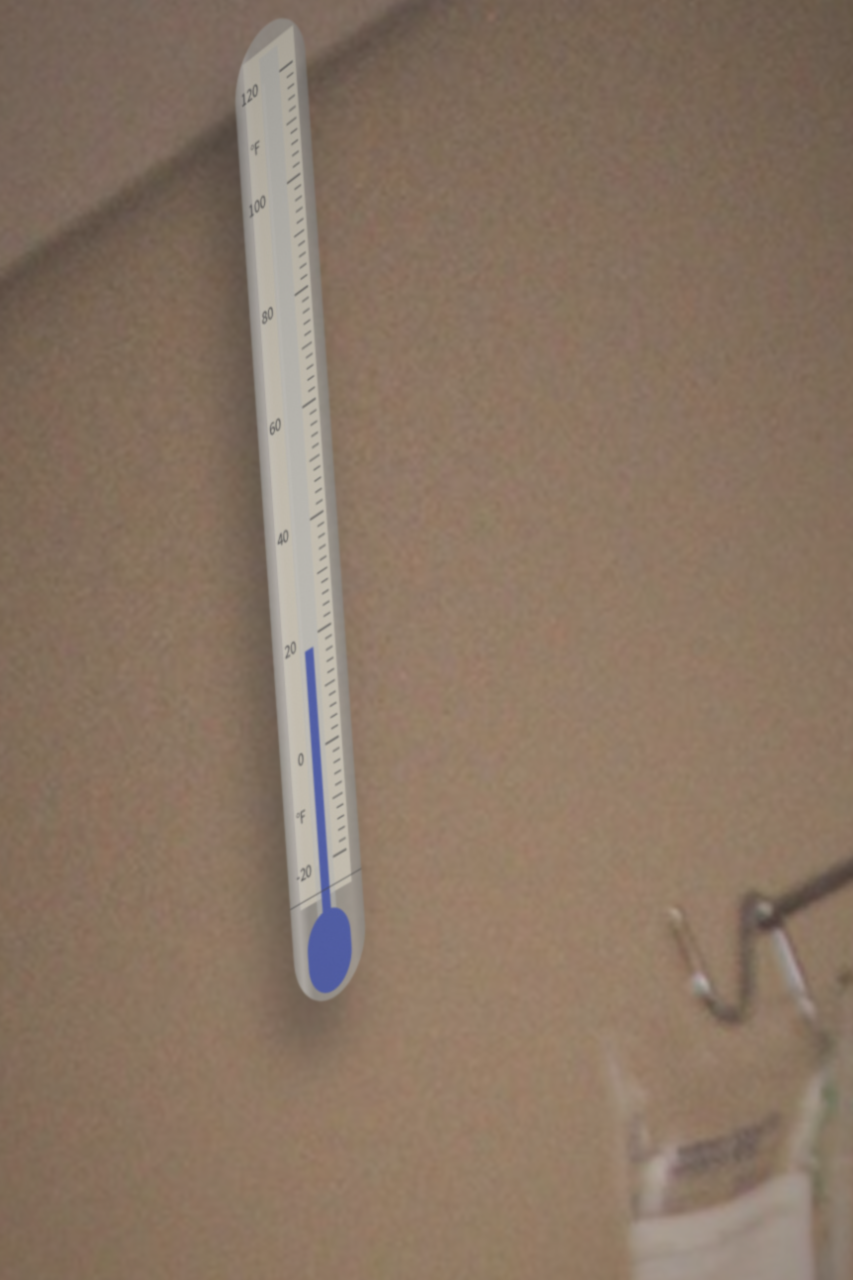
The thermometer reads °F 18
